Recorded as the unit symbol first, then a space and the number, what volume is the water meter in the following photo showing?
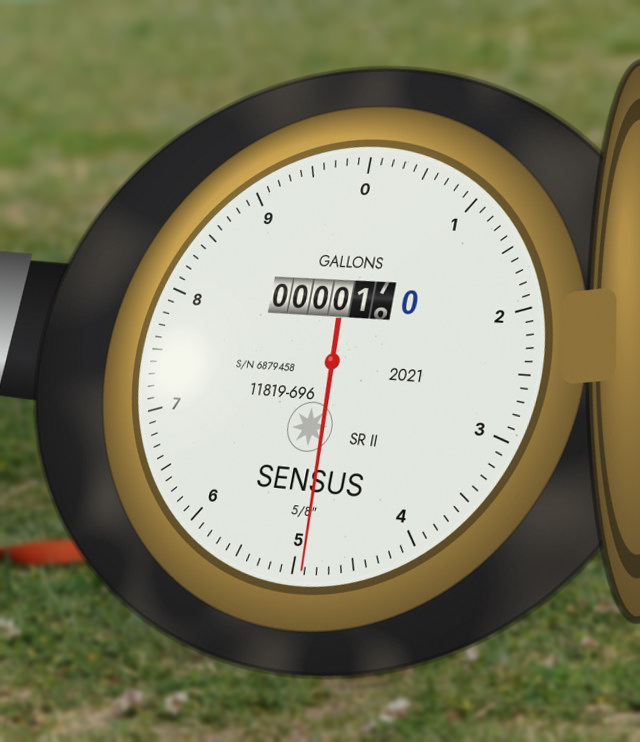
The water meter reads gal 174.9
